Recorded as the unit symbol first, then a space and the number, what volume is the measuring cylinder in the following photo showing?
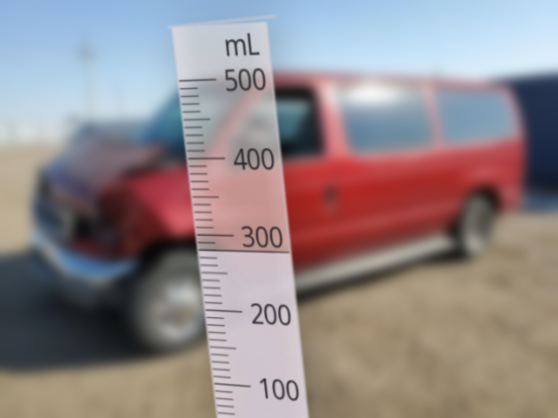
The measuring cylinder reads mL 280
